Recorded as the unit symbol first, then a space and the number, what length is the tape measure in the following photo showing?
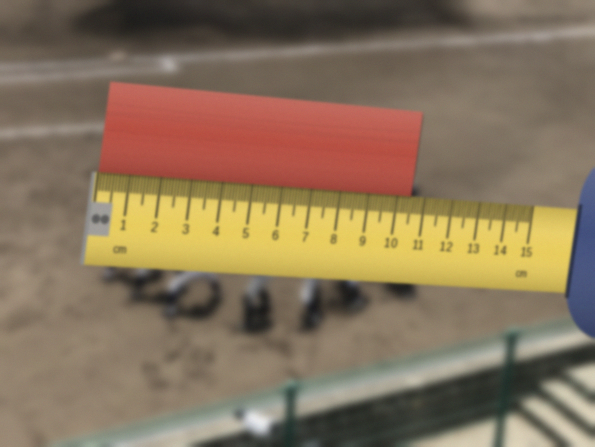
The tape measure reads cm 10.5
